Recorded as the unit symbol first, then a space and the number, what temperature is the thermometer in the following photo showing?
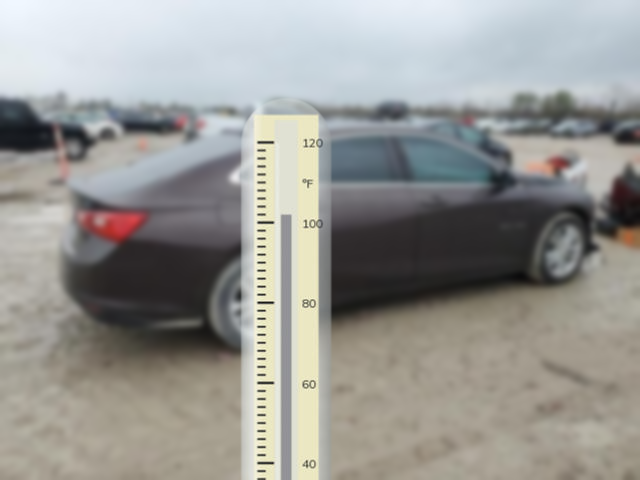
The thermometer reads °F 102
